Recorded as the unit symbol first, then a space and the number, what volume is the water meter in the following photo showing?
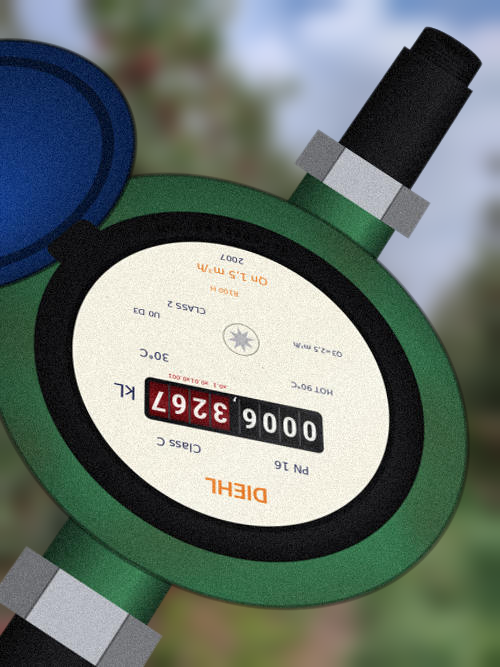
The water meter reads kL 6.3267
